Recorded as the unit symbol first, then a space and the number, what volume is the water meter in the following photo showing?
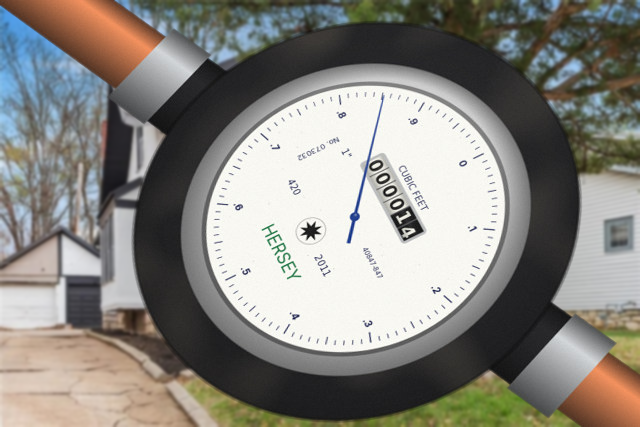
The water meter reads ft³ 13.85
